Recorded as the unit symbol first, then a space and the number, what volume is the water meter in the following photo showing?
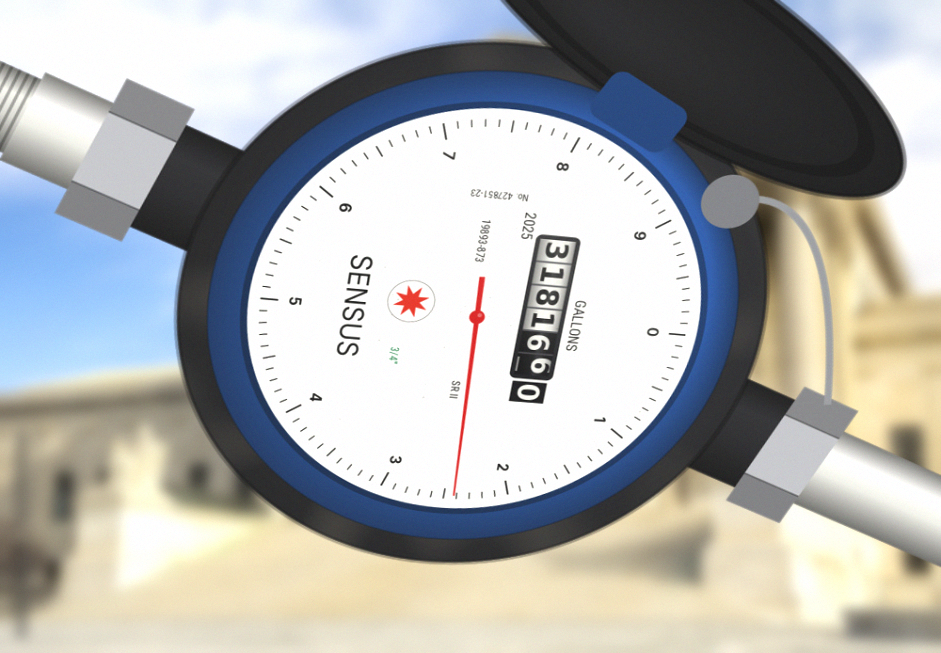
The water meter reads gal 3181662.4
